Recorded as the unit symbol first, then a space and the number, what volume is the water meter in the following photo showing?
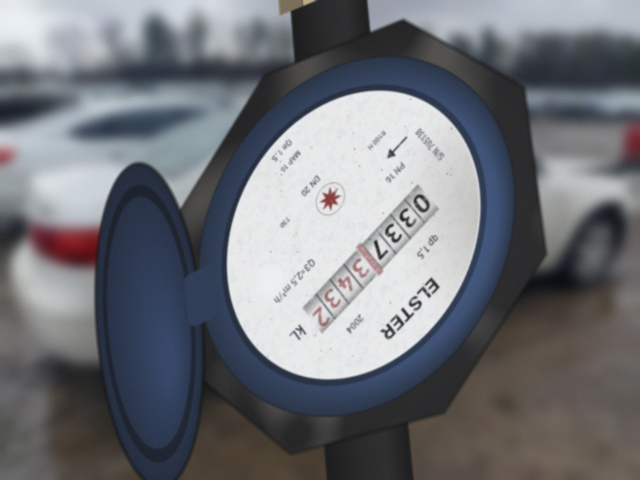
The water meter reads kL 337.3432
